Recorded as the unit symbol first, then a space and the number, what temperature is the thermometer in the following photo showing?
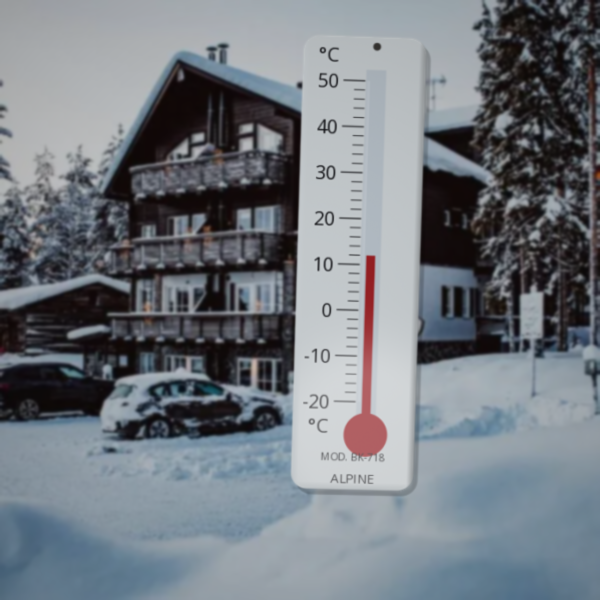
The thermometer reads °C 12
